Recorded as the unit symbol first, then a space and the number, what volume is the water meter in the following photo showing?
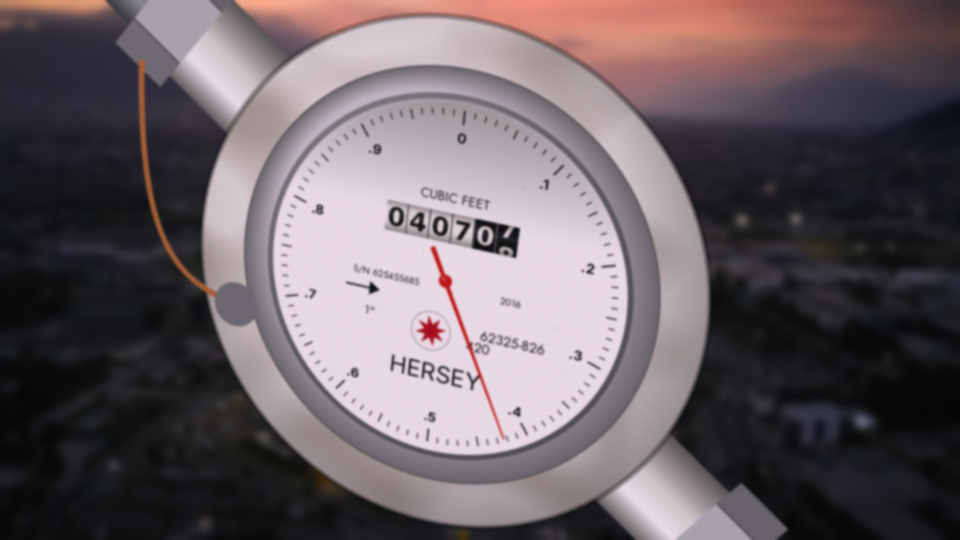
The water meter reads ft³ 40707.42
